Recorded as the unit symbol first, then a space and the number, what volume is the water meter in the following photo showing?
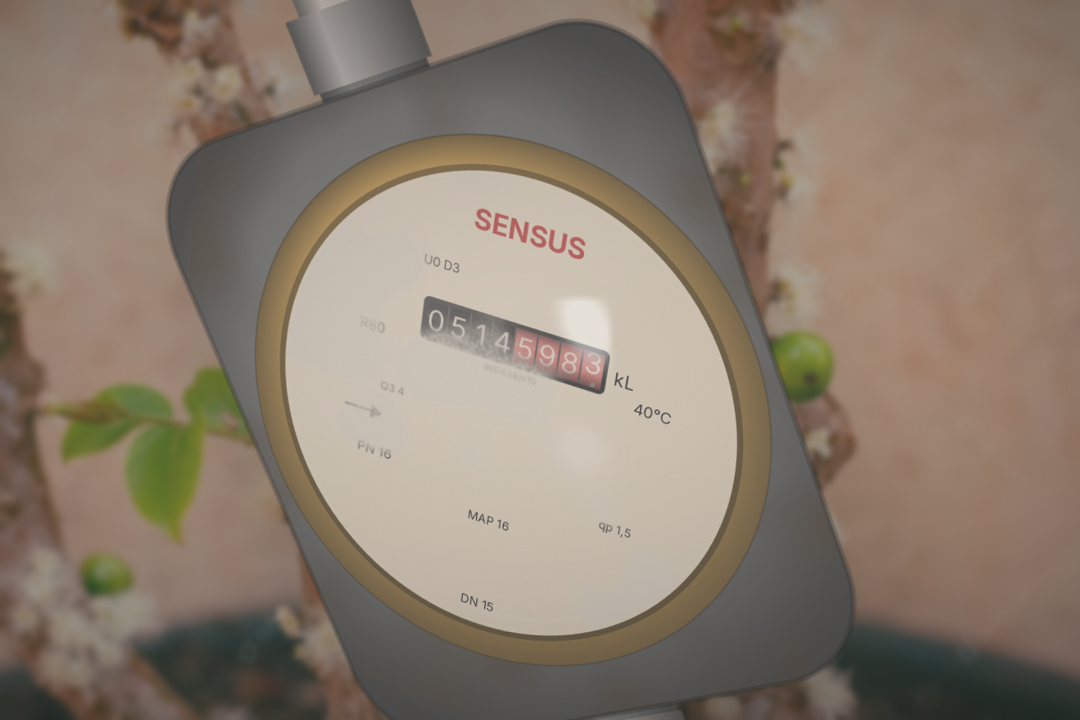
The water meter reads kL 514.5983
